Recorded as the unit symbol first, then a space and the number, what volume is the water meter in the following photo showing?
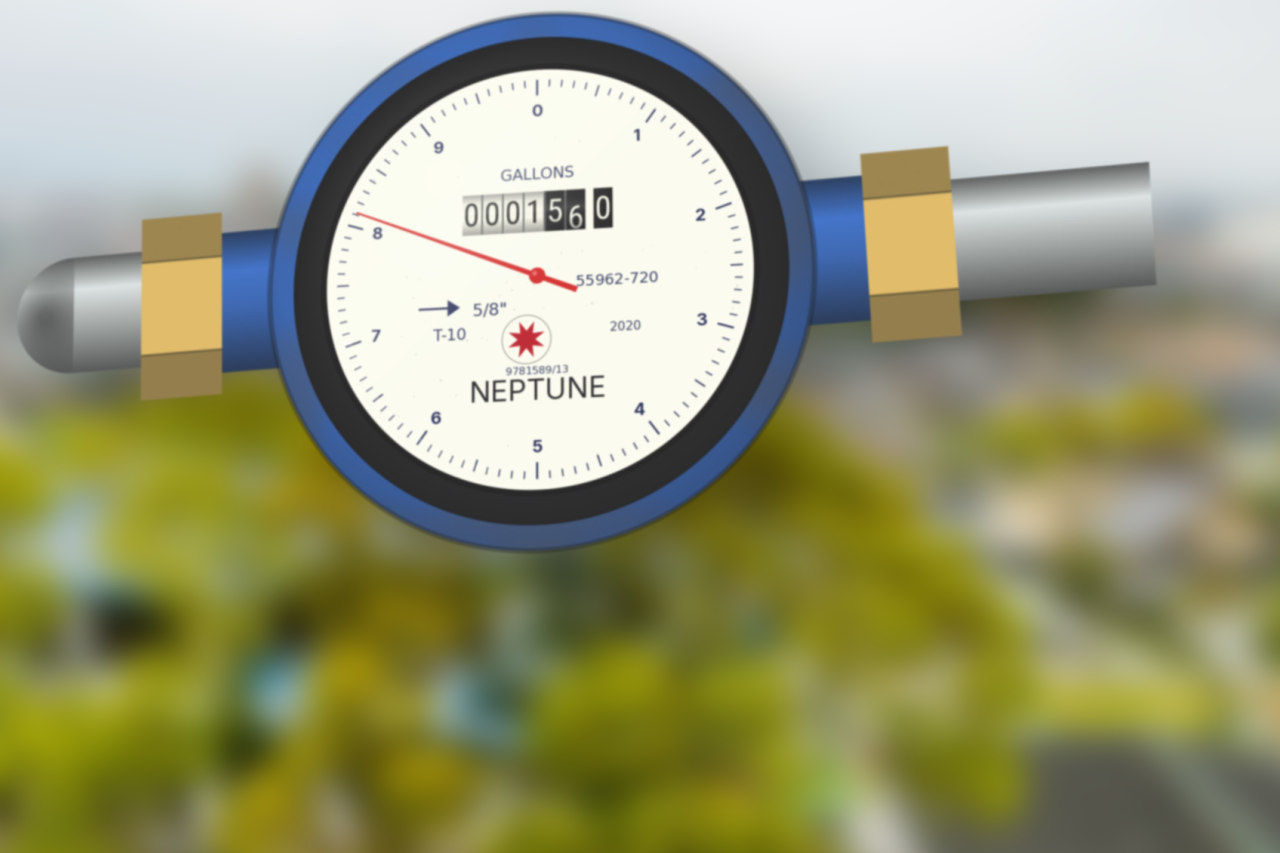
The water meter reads gal 1558.1
